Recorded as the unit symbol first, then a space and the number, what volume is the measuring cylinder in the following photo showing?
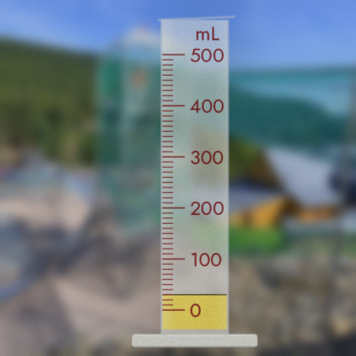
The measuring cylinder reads mL 30
